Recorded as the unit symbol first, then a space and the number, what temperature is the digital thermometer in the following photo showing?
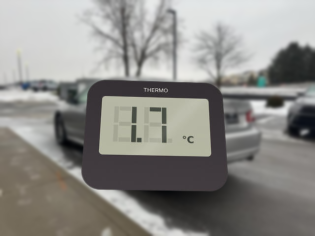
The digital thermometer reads °C 1.7
